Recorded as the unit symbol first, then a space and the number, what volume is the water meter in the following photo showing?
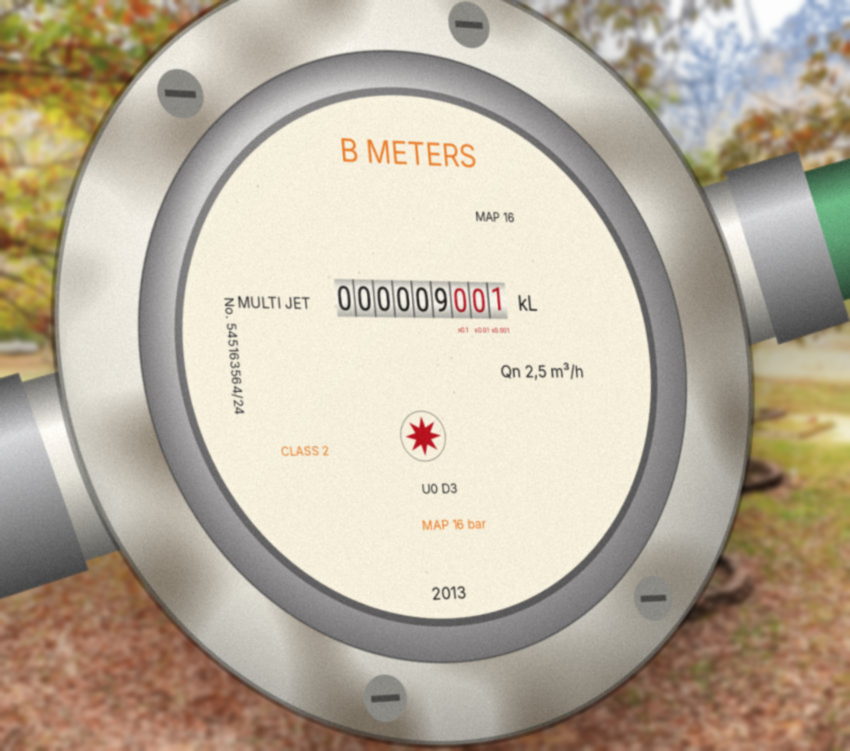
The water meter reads kL 9.001
